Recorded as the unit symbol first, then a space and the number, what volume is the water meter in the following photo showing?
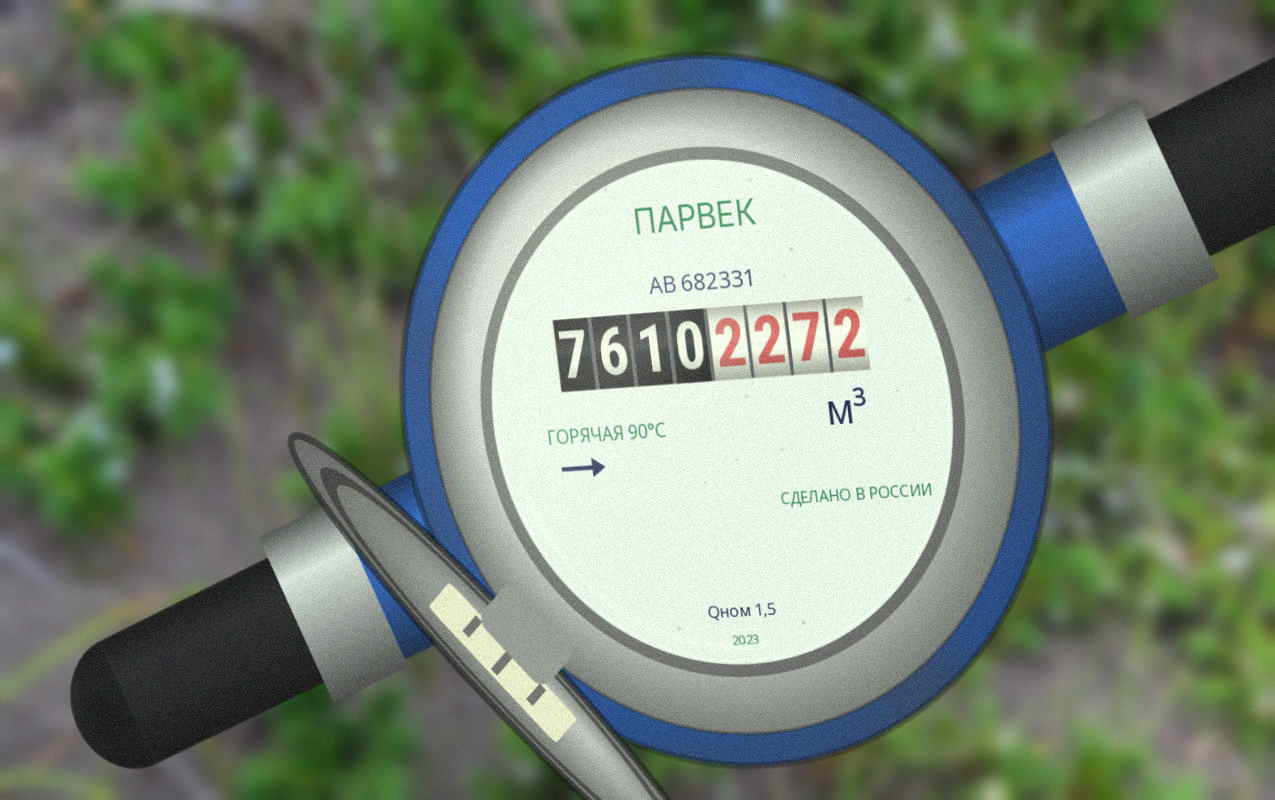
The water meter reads m³ 7610.2272
